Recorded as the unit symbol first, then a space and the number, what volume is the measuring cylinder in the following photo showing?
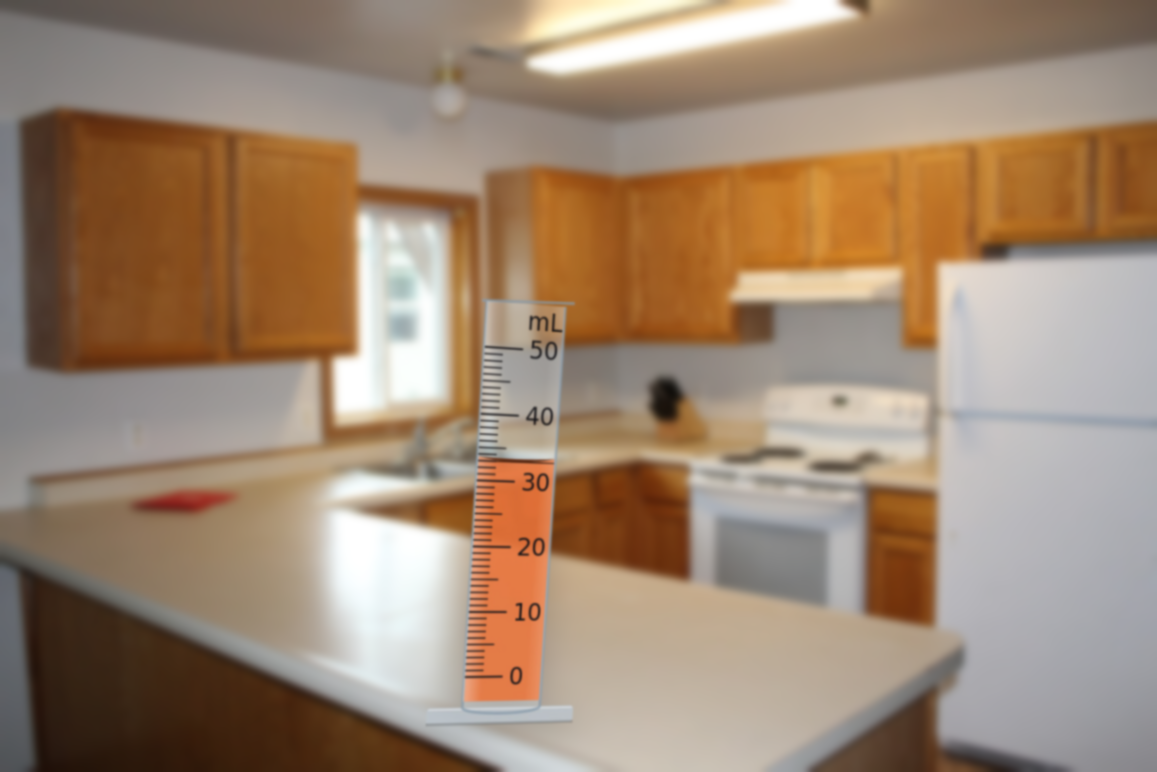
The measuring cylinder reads mL 33
